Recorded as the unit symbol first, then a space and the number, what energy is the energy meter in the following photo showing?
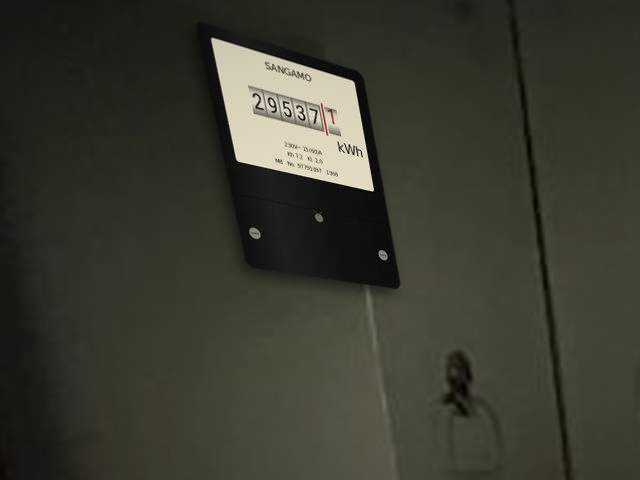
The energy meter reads kWh 29537.1
